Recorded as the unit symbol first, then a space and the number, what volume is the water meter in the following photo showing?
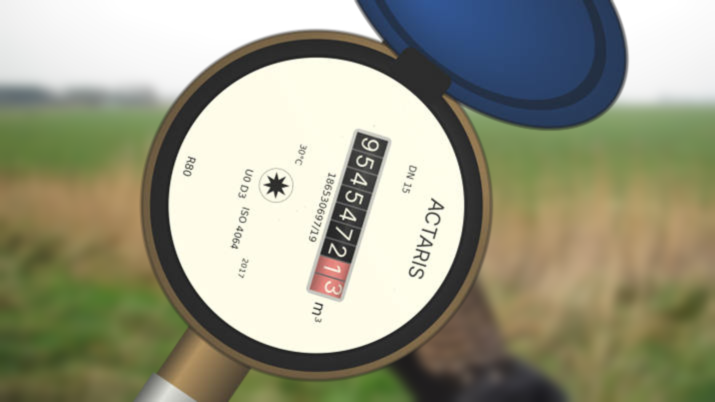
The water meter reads m³ 9545472.13
